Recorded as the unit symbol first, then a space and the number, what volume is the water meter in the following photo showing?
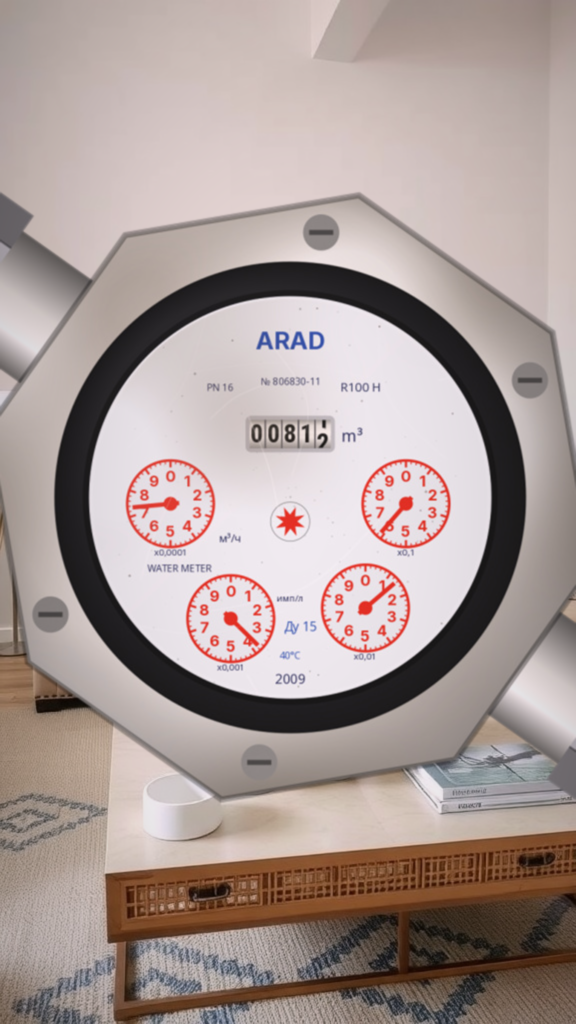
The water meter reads m³ 811.6137
